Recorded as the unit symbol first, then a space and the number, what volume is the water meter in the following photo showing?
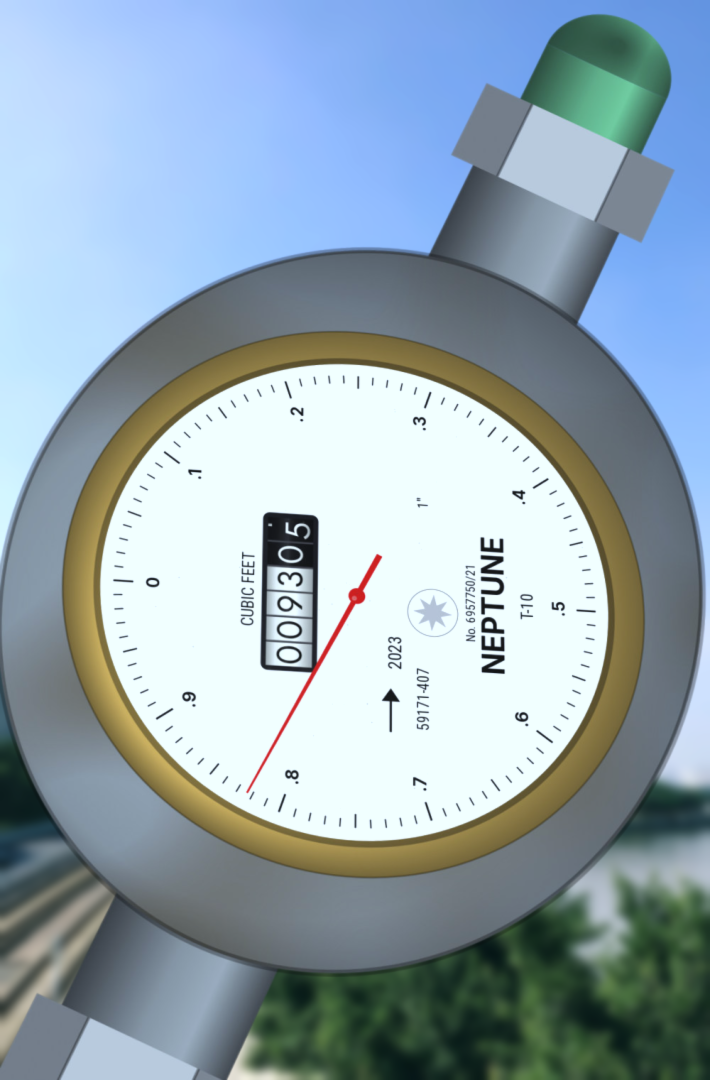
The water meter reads ft³ 9304.82
